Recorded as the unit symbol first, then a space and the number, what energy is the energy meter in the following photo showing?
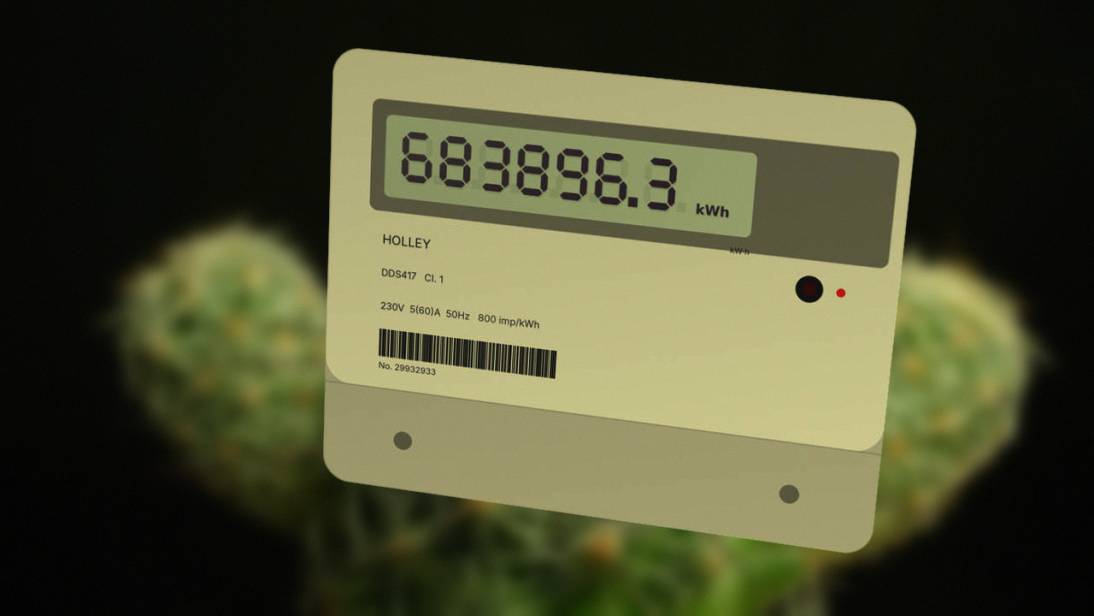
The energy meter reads kWh 683896.3
